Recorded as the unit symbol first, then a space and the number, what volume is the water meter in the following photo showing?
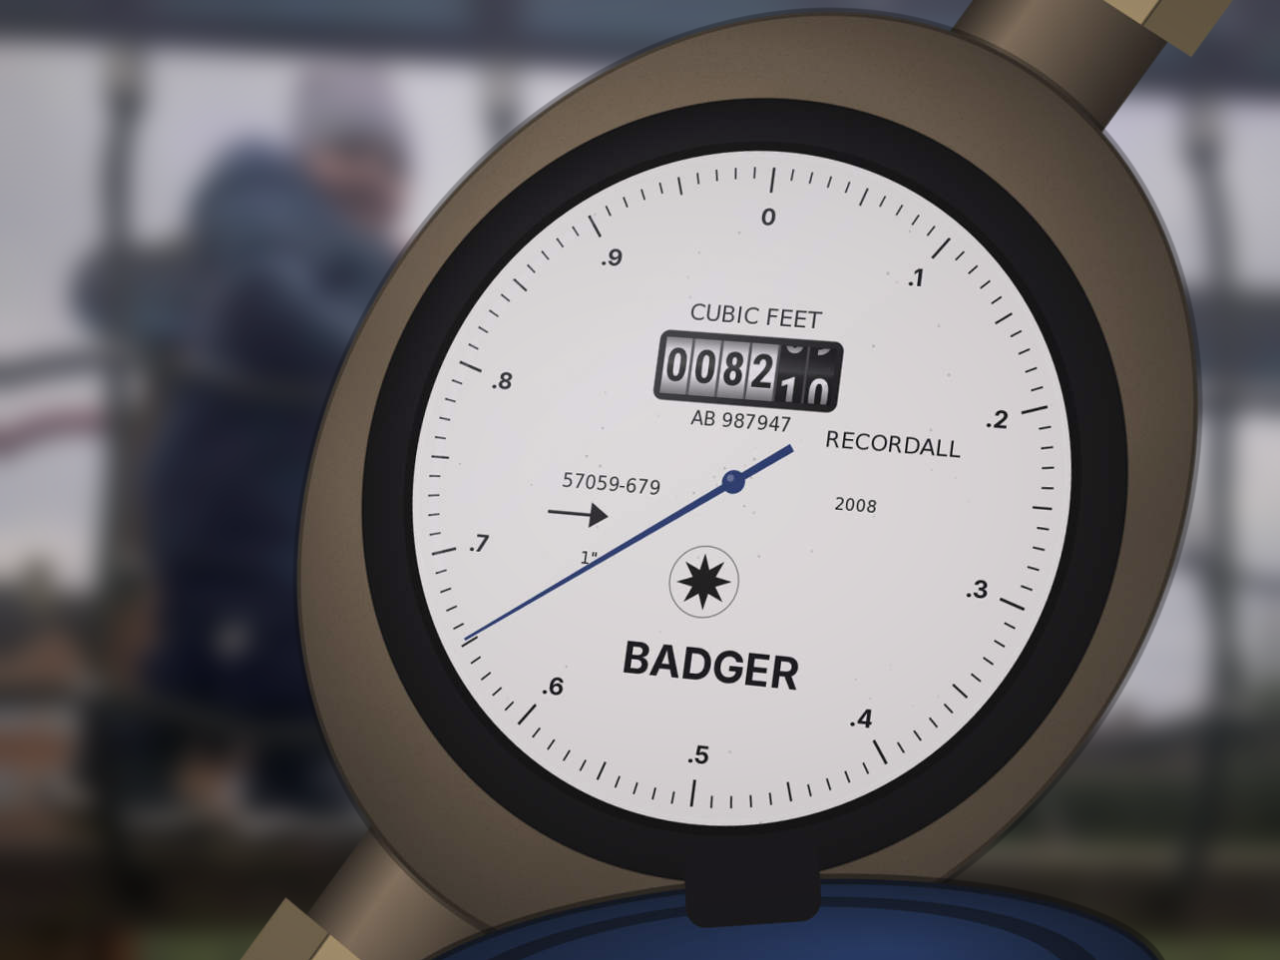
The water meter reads ft³ 8209.65
